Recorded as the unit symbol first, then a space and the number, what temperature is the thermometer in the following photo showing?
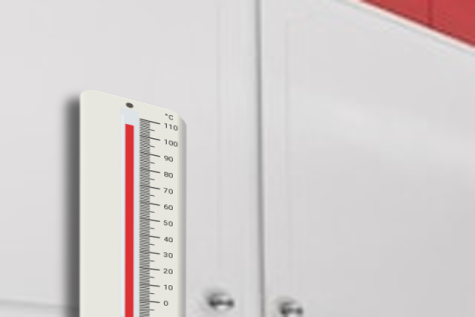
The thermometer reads °C 105
